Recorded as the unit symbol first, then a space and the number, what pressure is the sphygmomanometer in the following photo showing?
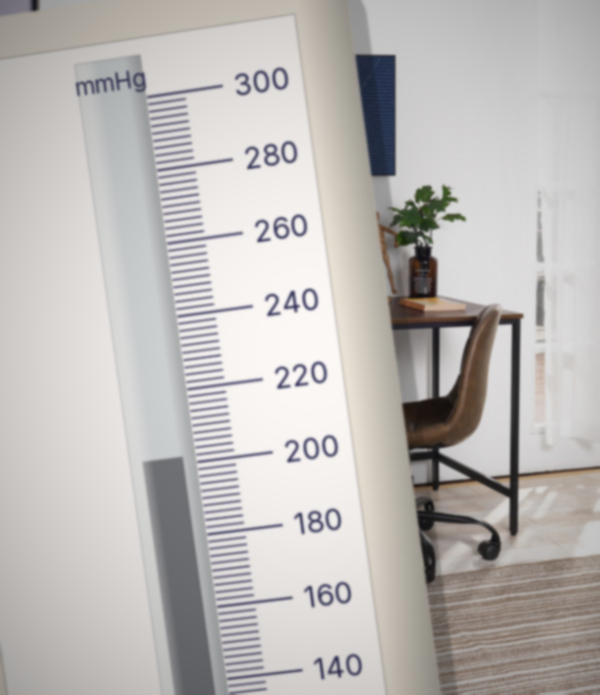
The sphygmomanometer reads mmHg 202
